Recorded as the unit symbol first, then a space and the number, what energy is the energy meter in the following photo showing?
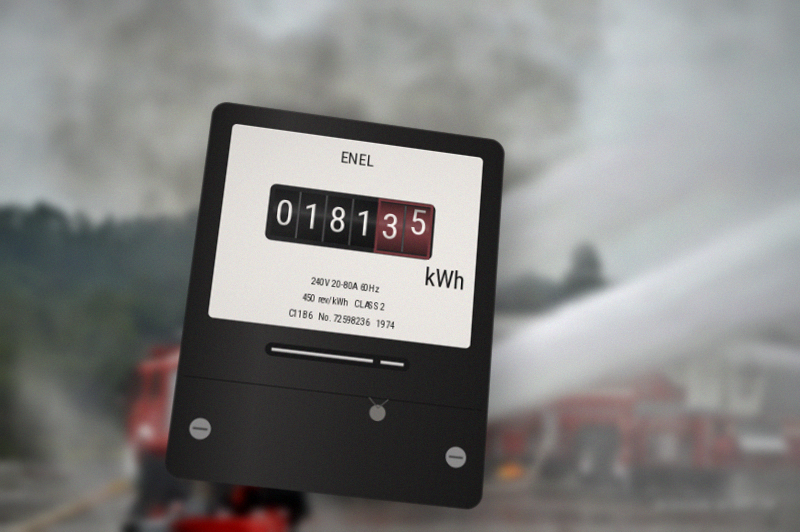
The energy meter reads kWh 181.35
